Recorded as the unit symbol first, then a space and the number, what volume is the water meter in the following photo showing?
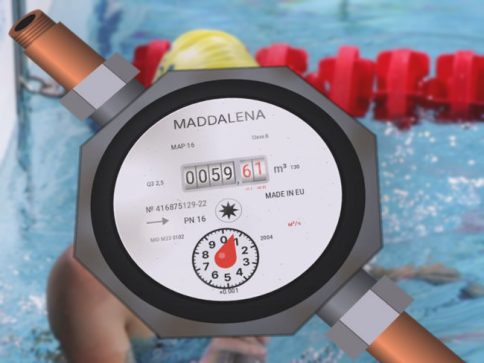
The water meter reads m³ 59.610
